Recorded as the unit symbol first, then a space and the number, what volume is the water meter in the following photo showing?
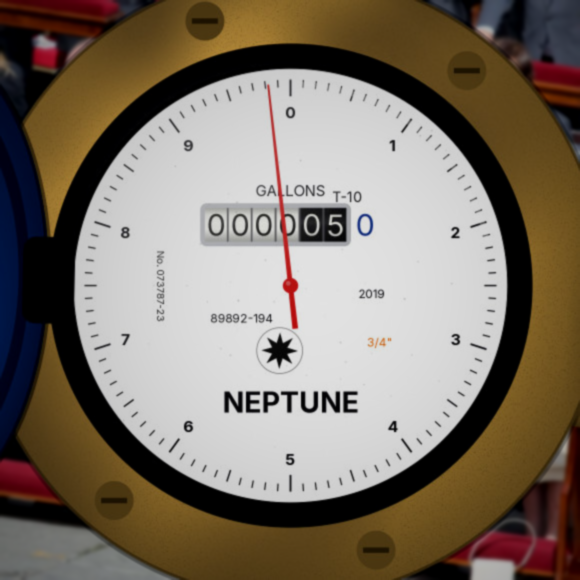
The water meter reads gal 49.8
